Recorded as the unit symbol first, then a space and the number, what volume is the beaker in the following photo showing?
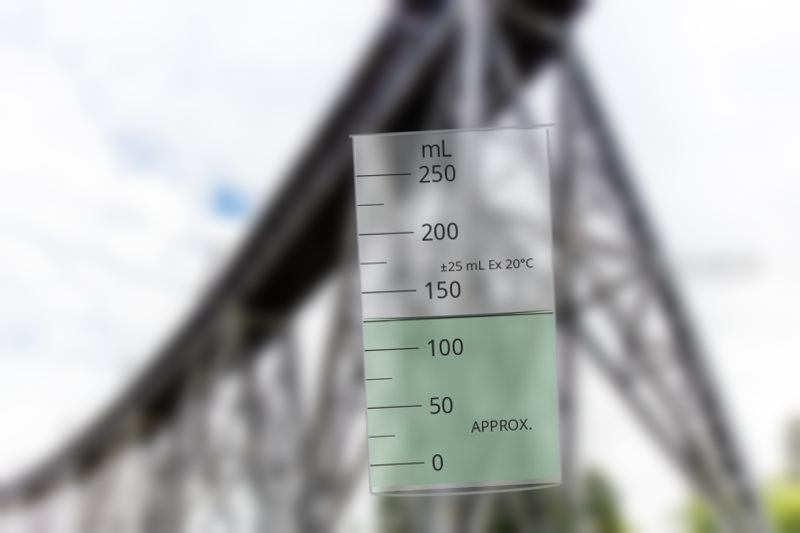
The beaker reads mL 125
